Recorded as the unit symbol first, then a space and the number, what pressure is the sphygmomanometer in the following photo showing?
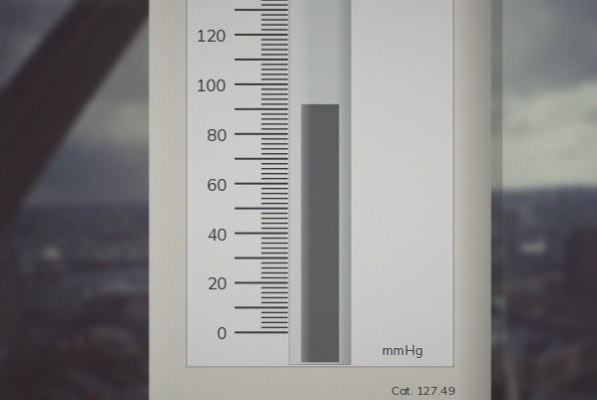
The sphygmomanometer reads mmHg 92
